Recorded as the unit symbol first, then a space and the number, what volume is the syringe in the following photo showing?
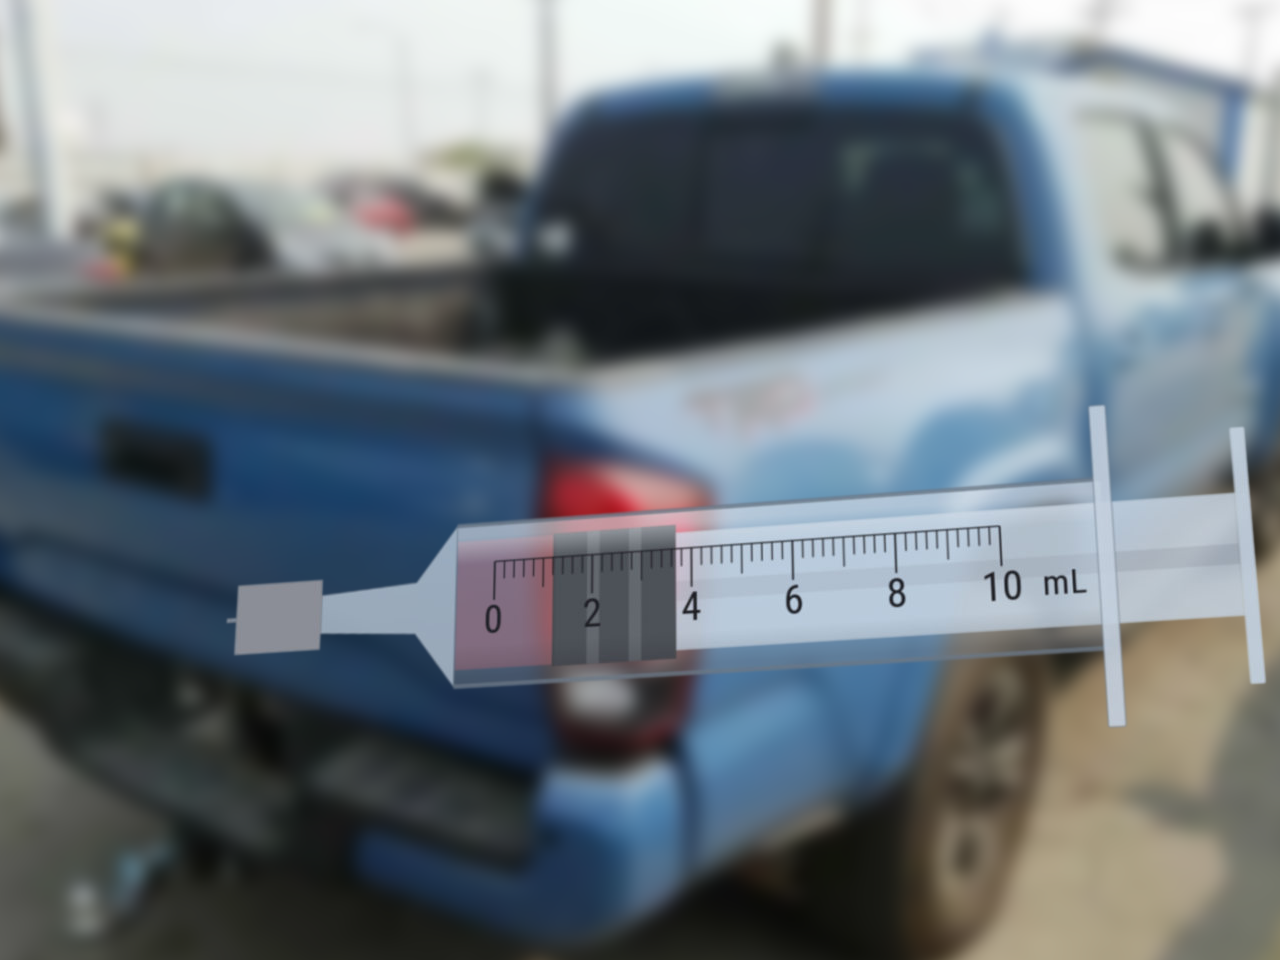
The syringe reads mL 1.2
